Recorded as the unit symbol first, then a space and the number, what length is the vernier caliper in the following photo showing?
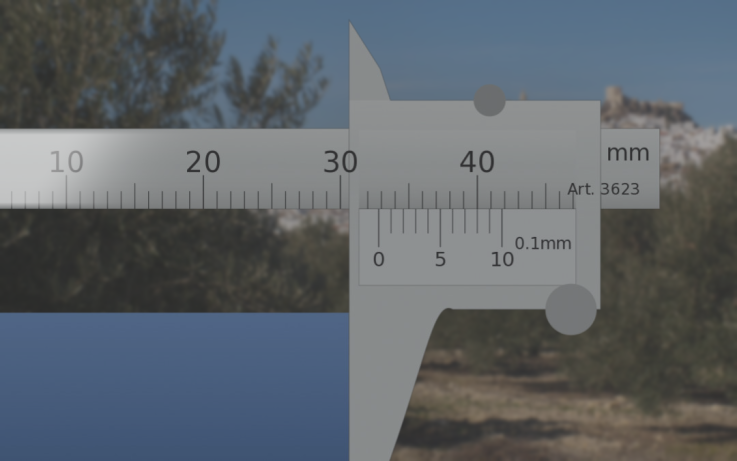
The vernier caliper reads mm 32.8
